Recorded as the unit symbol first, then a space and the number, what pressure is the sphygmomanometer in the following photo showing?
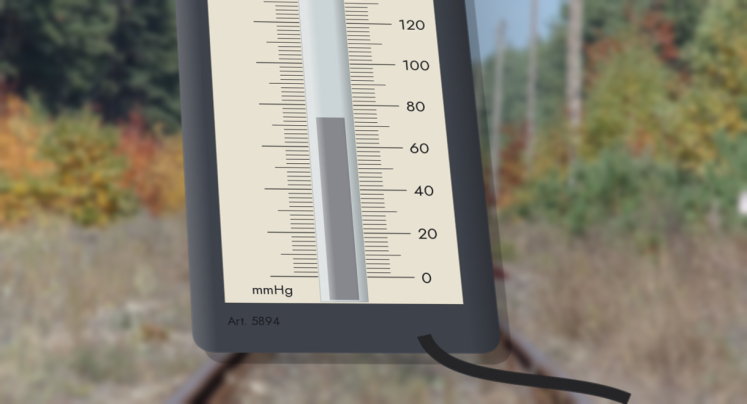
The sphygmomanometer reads mmHg 74
